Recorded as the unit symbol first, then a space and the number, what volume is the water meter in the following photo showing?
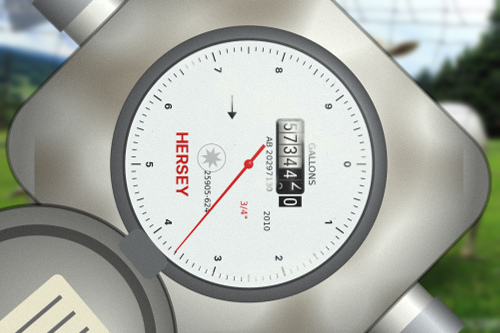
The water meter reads gal 5734423.6
